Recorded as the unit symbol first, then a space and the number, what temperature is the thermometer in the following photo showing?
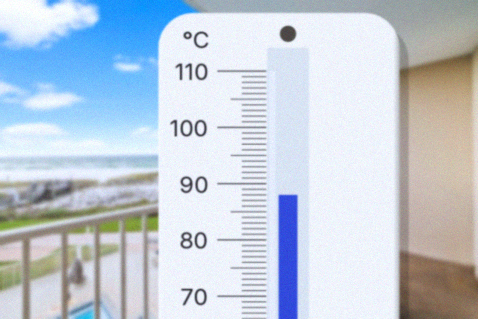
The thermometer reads °C 88
